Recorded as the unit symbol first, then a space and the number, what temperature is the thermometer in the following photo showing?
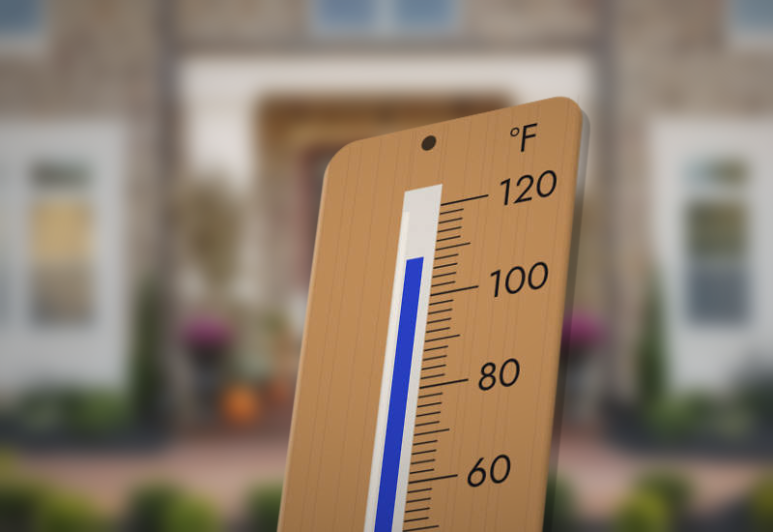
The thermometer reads °F 109
